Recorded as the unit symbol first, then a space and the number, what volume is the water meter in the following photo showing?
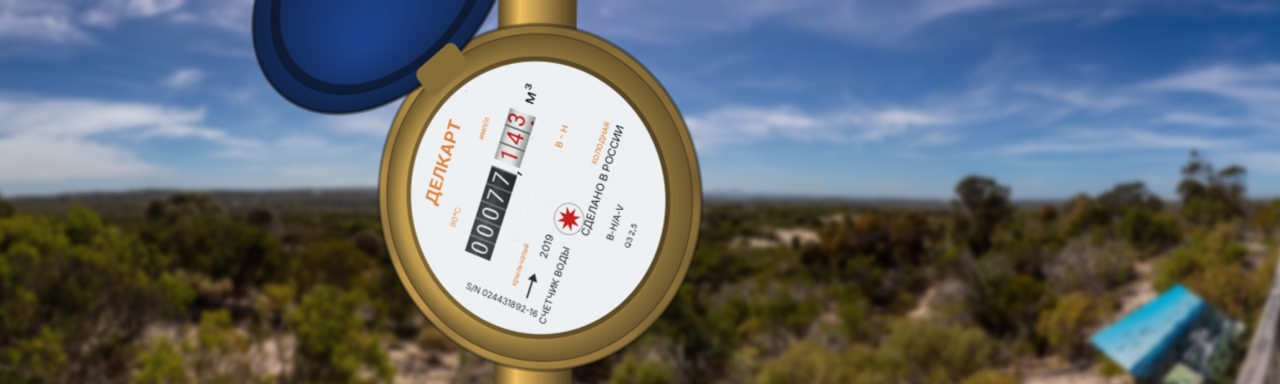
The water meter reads m³ 77.143
